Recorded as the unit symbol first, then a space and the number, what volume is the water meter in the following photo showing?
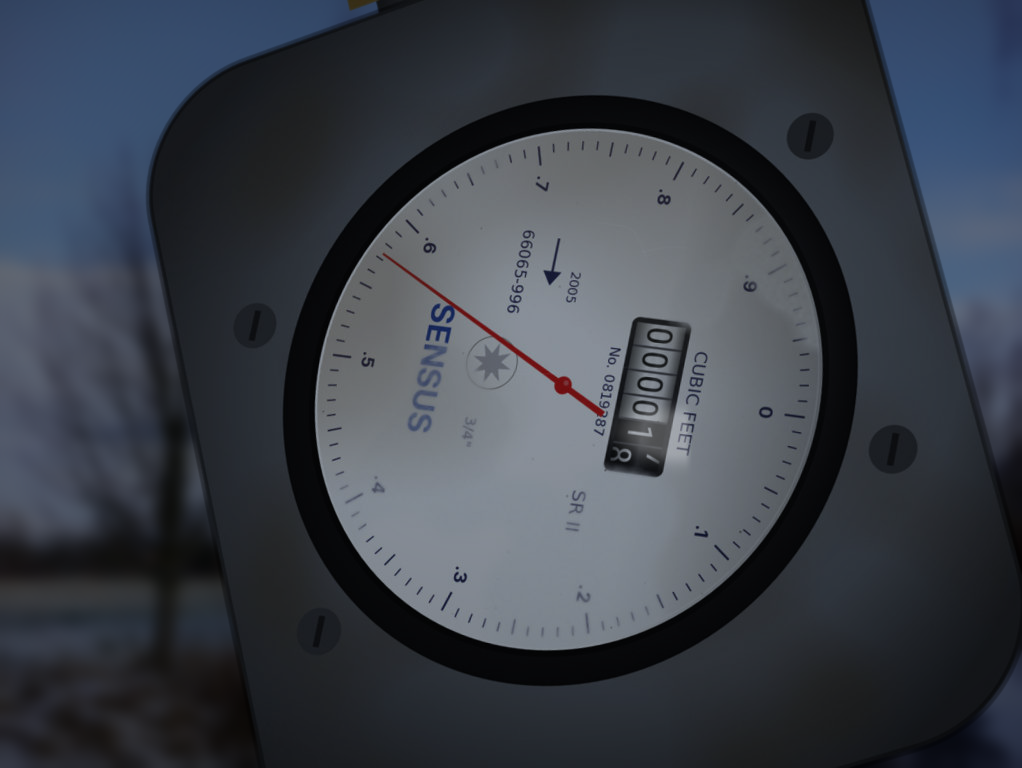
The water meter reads ft³ 17.57
